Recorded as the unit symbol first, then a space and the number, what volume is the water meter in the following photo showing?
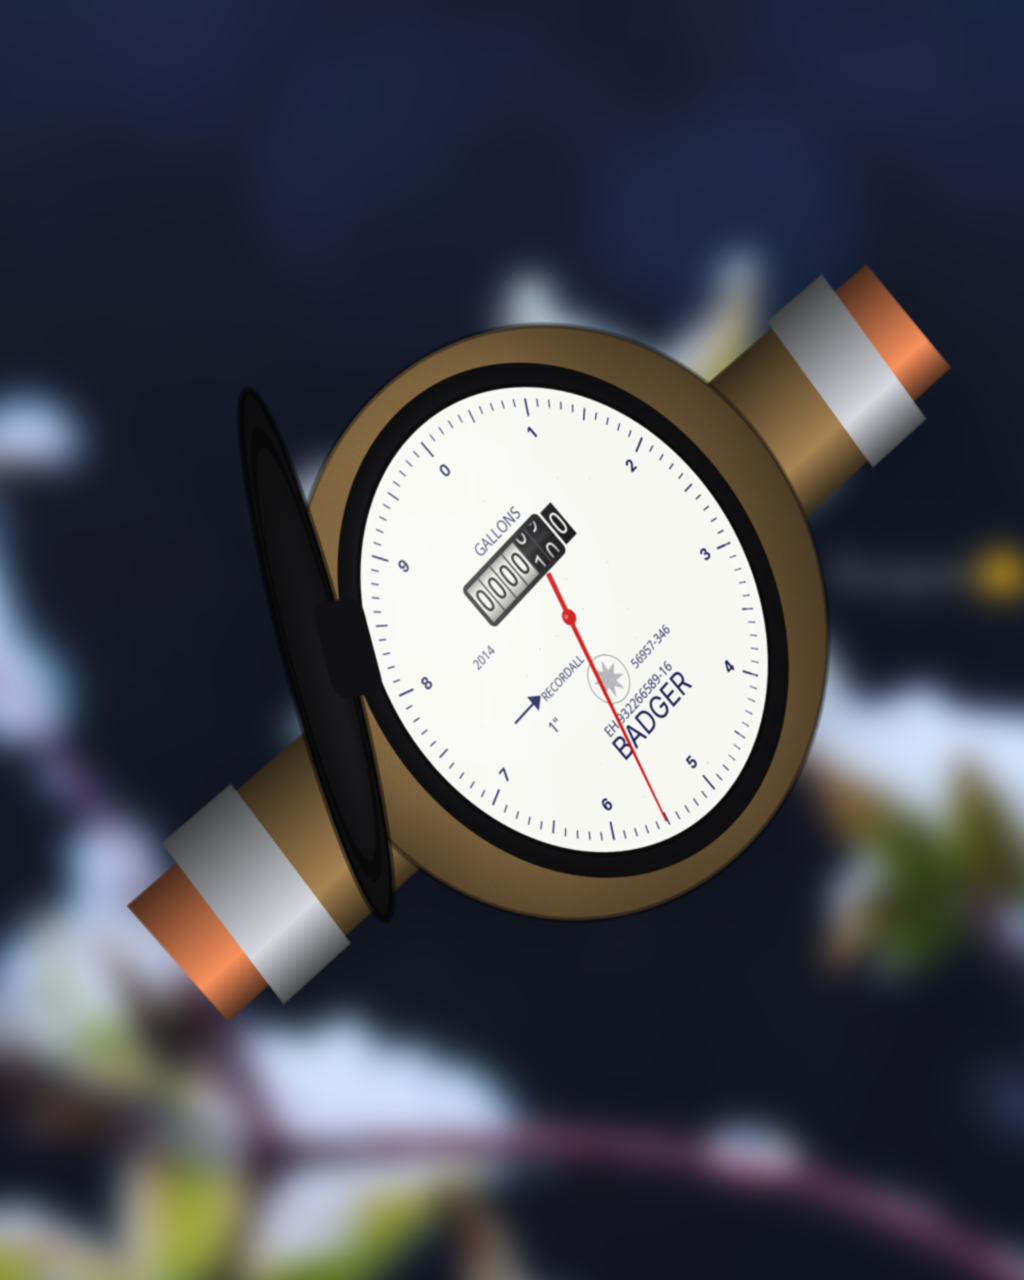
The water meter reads gal 95.5
